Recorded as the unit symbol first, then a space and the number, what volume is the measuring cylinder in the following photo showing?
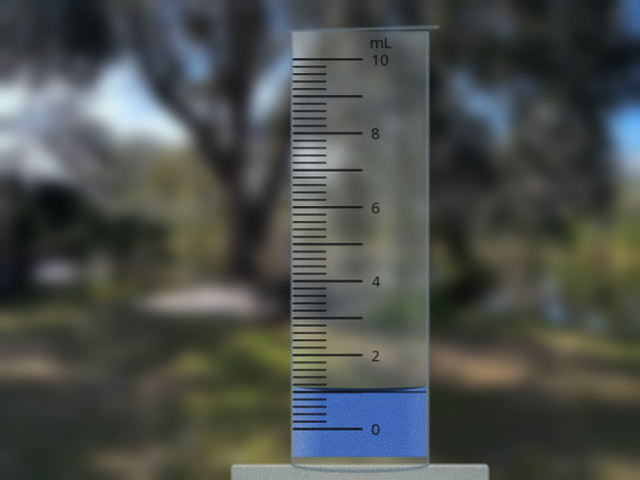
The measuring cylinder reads mL 1
